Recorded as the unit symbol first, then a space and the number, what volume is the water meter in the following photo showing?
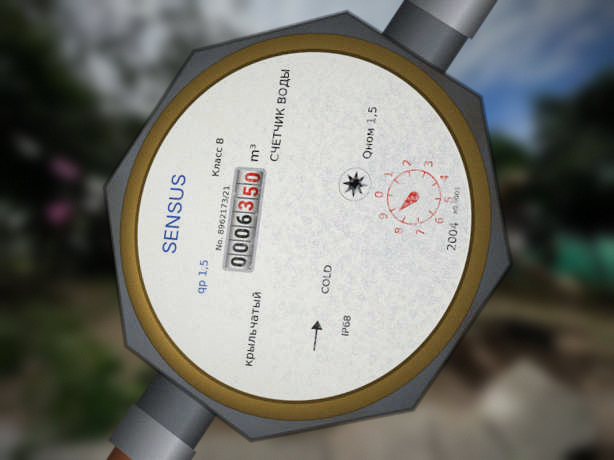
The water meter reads m³ 6.3498
